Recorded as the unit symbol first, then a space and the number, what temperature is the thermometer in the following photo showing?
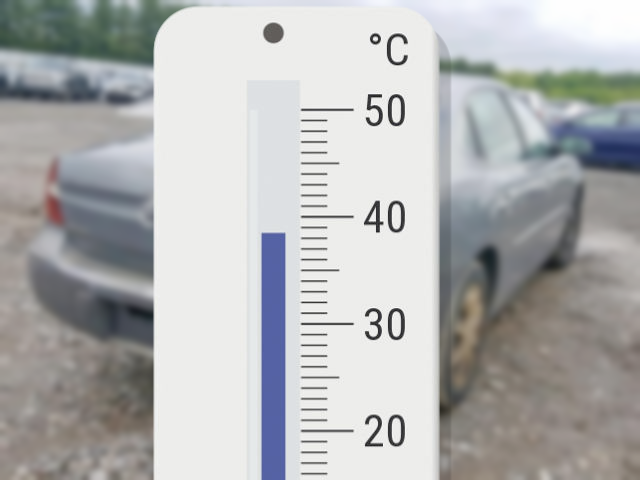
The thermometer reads °C 38.5
